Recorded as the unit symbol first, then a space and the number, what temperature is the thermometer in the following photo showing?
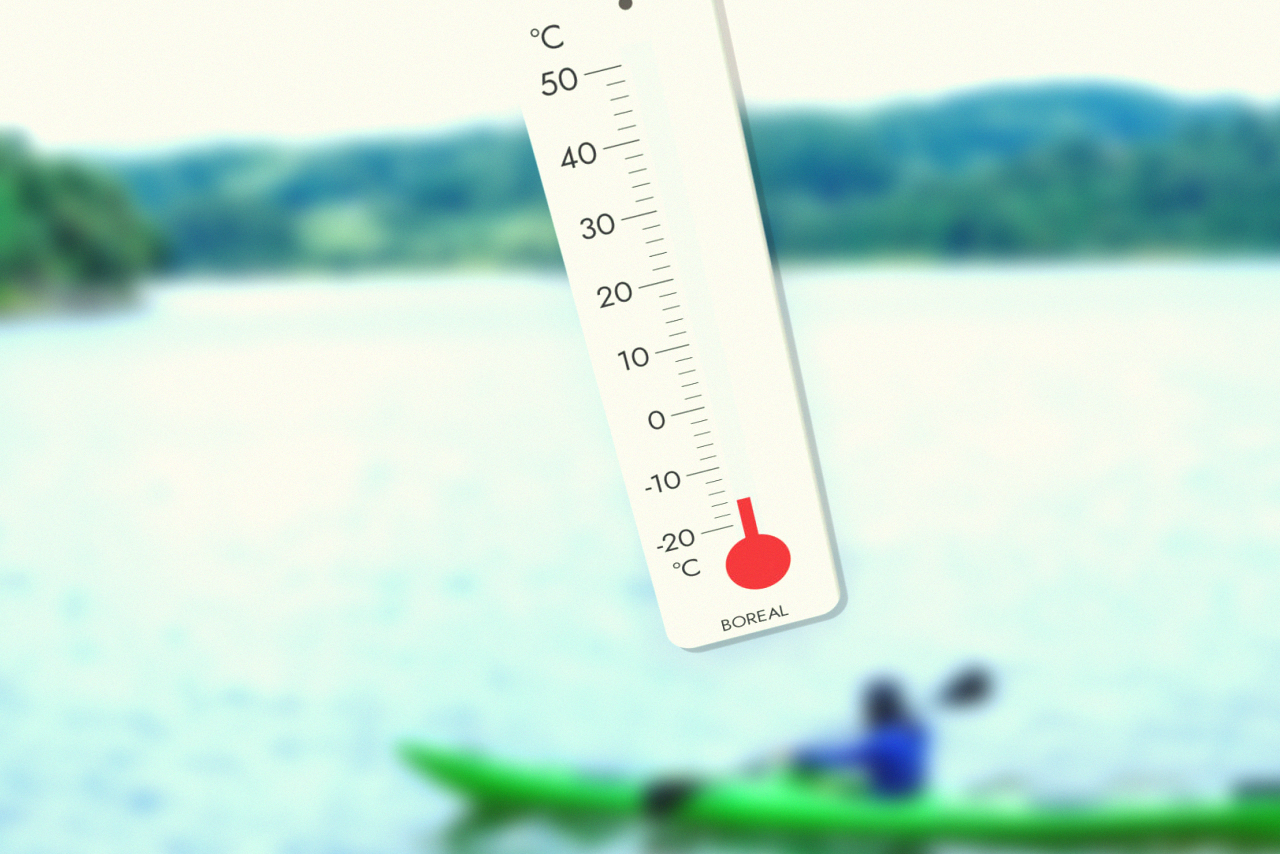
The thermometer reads °C -16
